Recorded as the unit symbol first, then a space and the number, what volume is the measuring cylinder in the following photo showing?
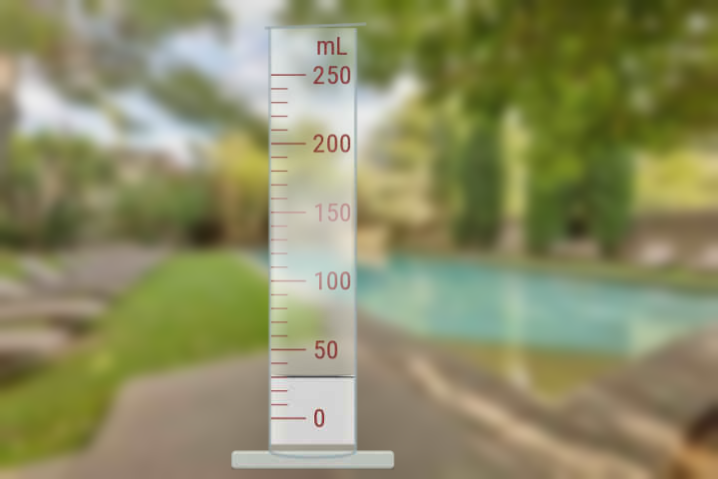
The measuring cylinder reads mL 30
